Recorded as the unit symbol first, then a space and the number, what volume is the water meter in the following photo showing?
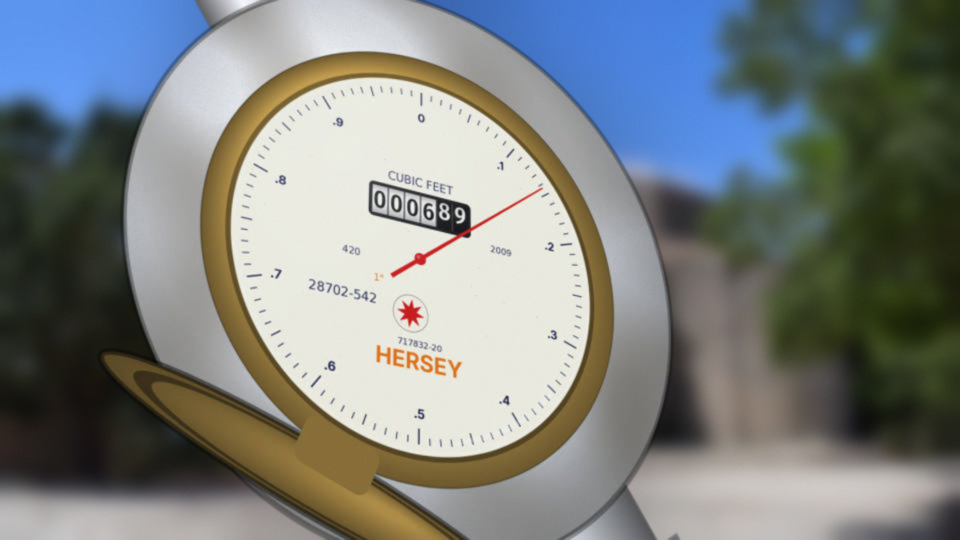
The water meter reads ft³ 689.14
